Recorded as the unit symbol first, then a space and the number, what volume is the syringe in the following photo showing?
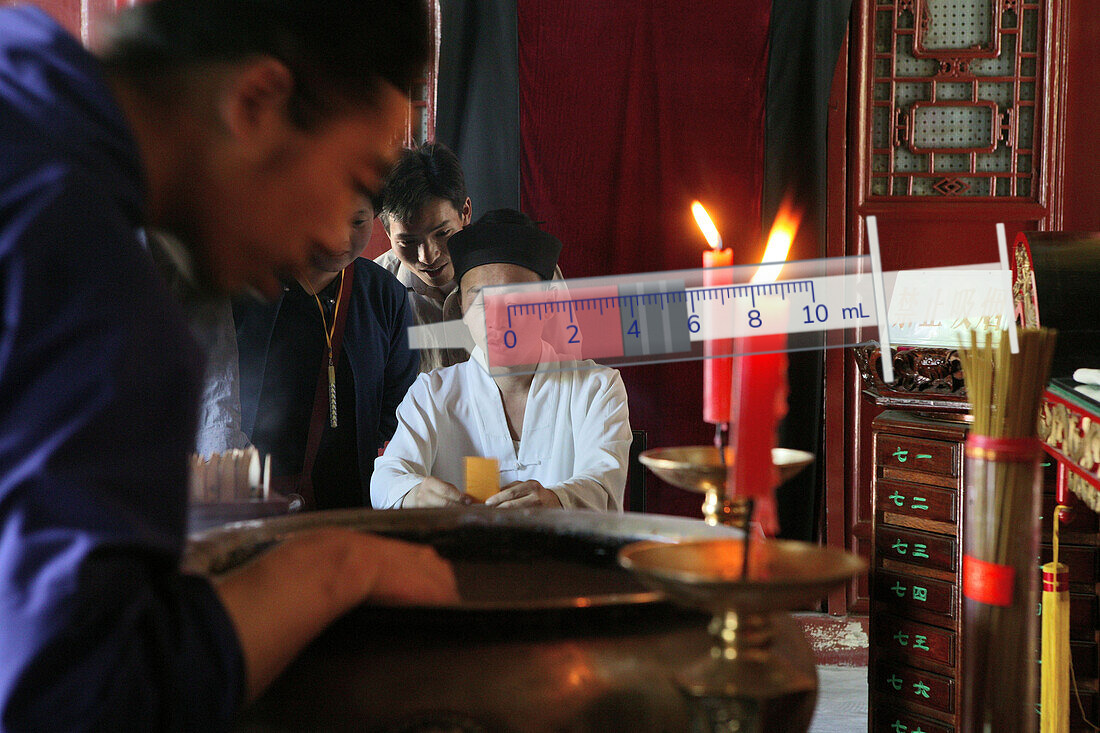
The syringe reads mL 3.6
